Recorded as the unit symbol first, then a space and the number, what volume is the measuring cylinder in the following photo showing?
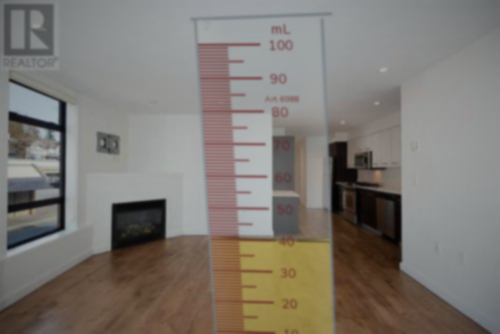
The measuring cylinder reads mL 40
